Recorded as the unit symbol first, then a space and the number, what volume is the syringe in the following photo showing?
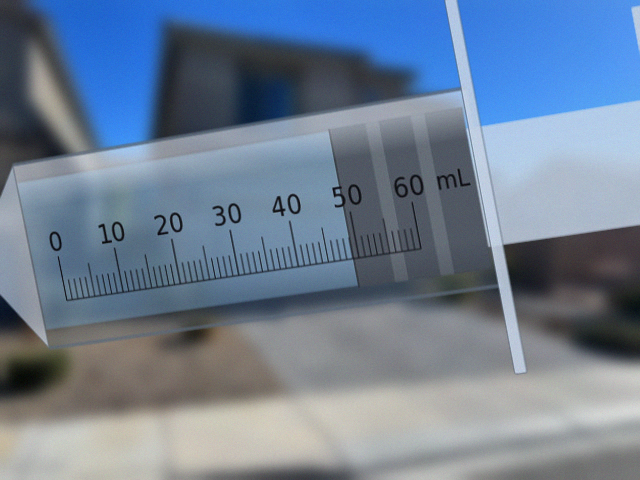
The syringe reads mL 49
